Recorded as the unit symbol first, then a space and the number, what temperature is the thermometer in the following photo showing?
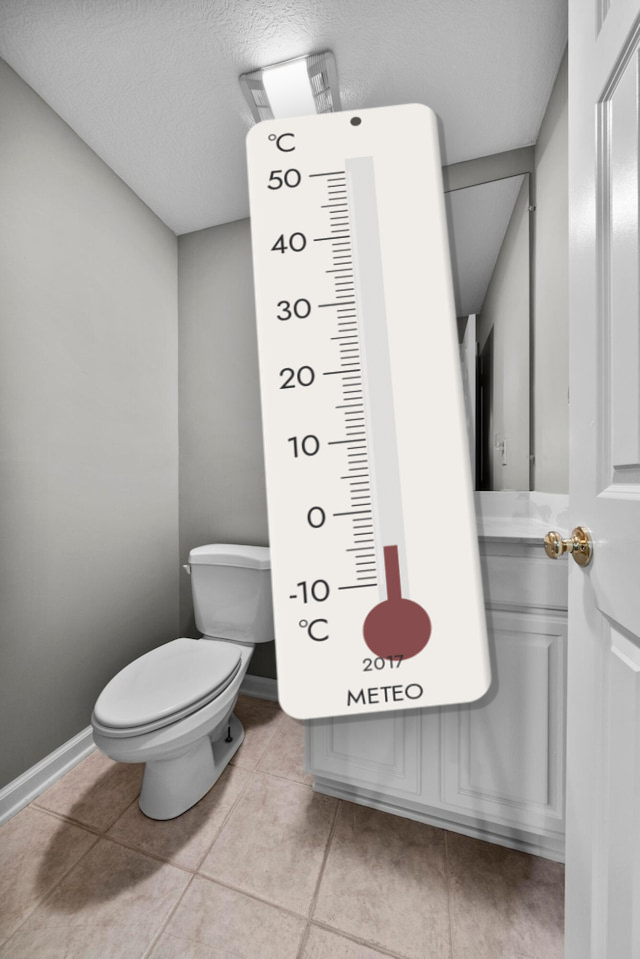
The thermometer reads °C -5
